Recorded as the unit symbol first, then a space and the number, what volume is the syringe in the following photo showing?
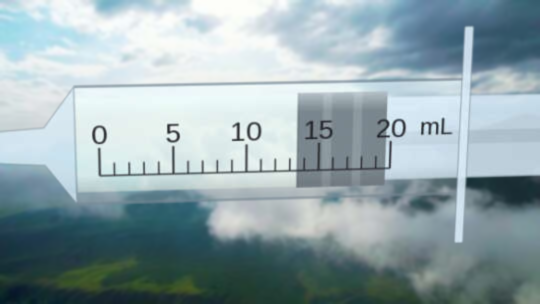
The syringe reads mL 13.5
